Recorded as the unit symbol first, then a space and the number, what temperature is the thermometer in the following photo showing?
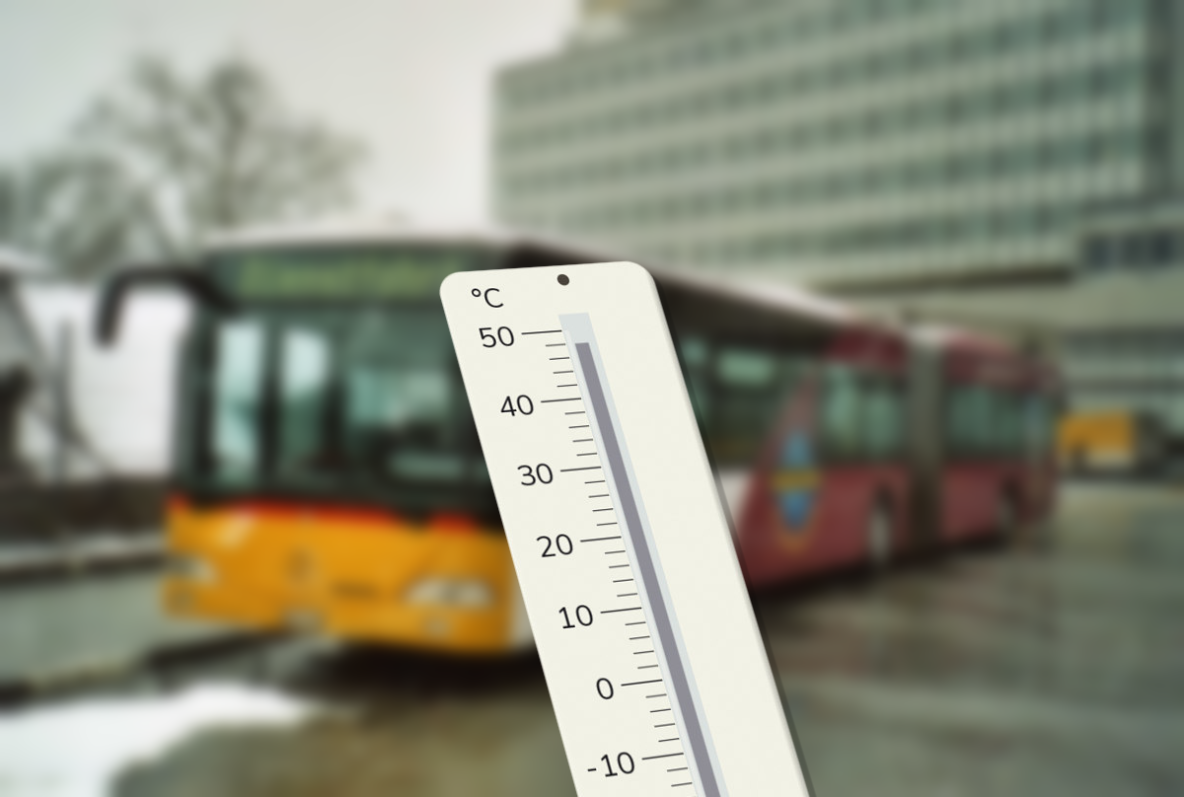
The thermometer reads °C 48
